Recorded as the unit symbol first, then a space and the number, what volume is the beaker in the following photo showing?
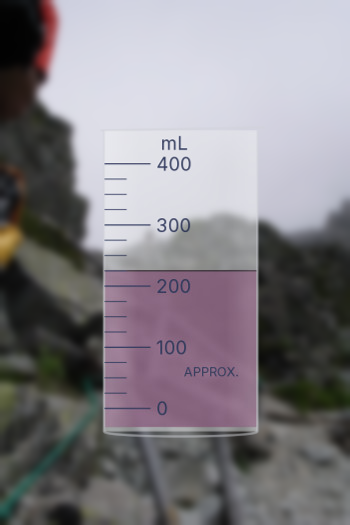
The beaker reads mL 225
